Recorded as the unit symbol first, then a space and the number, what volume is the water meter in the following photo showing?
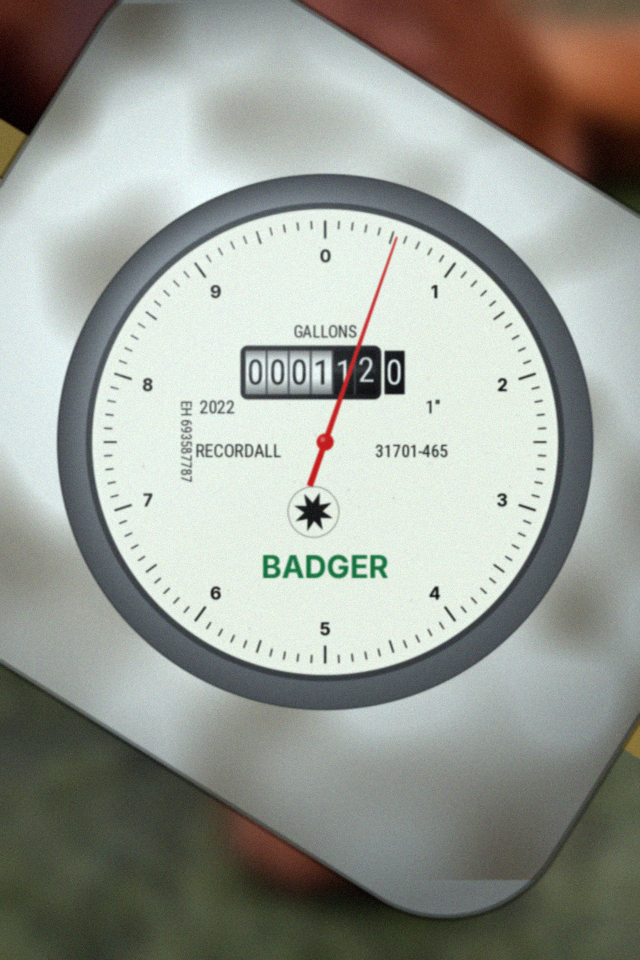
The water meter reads gal 1120.5
